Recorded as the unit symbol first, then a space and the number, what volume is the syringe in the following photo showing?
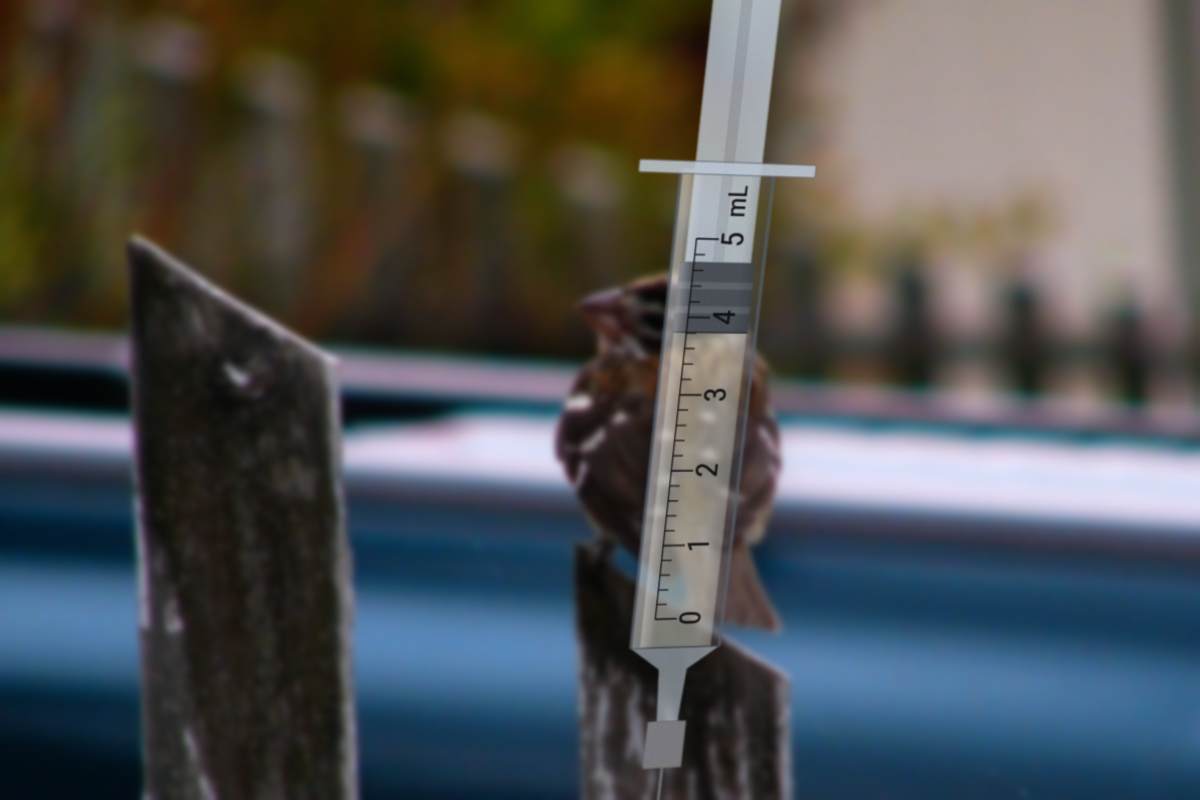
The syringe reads mL 3.8
